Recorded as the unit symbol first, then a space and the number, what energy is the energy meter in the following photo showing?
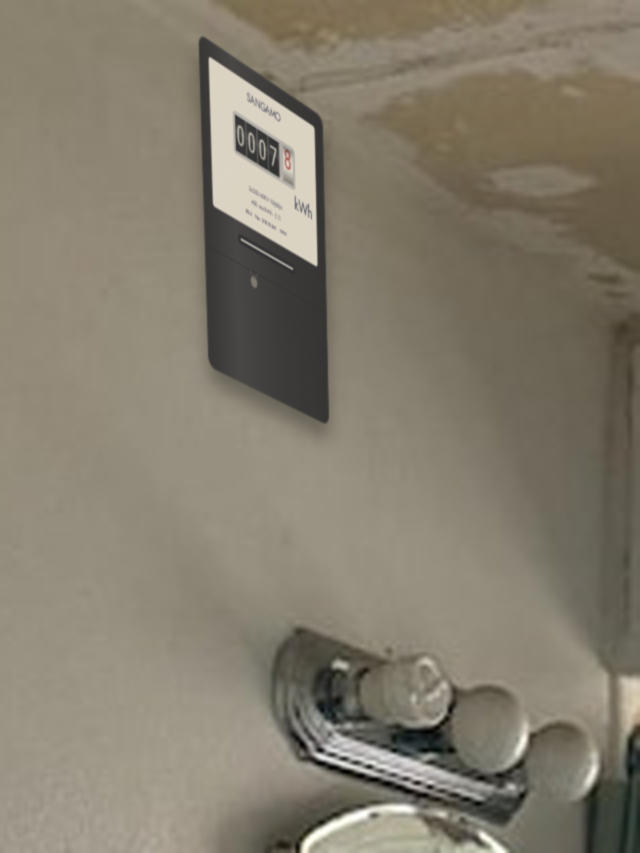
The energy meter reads kWh 7.8
